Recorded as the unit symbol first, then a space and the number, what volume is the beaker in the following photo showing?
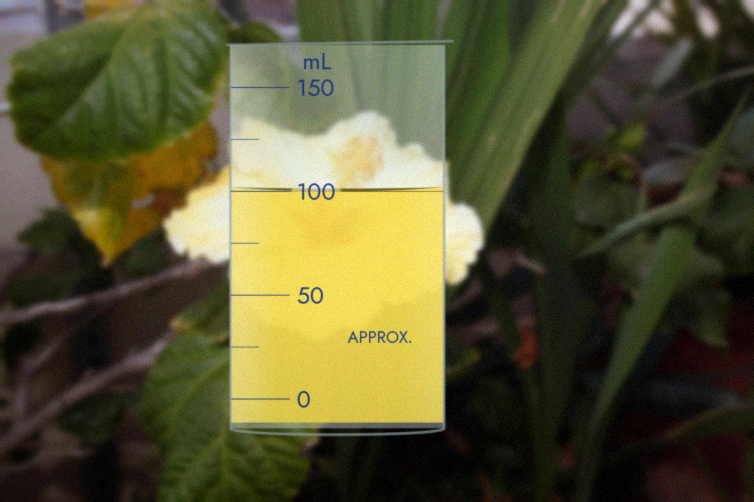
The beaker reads mL 100
